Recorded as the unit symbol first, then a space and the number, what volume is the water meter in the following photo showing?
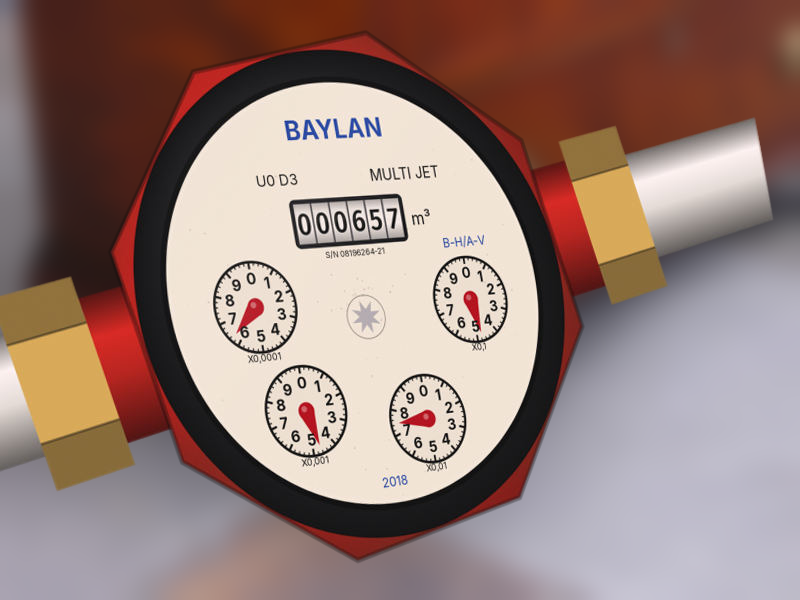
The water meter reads m³ 657.4746
